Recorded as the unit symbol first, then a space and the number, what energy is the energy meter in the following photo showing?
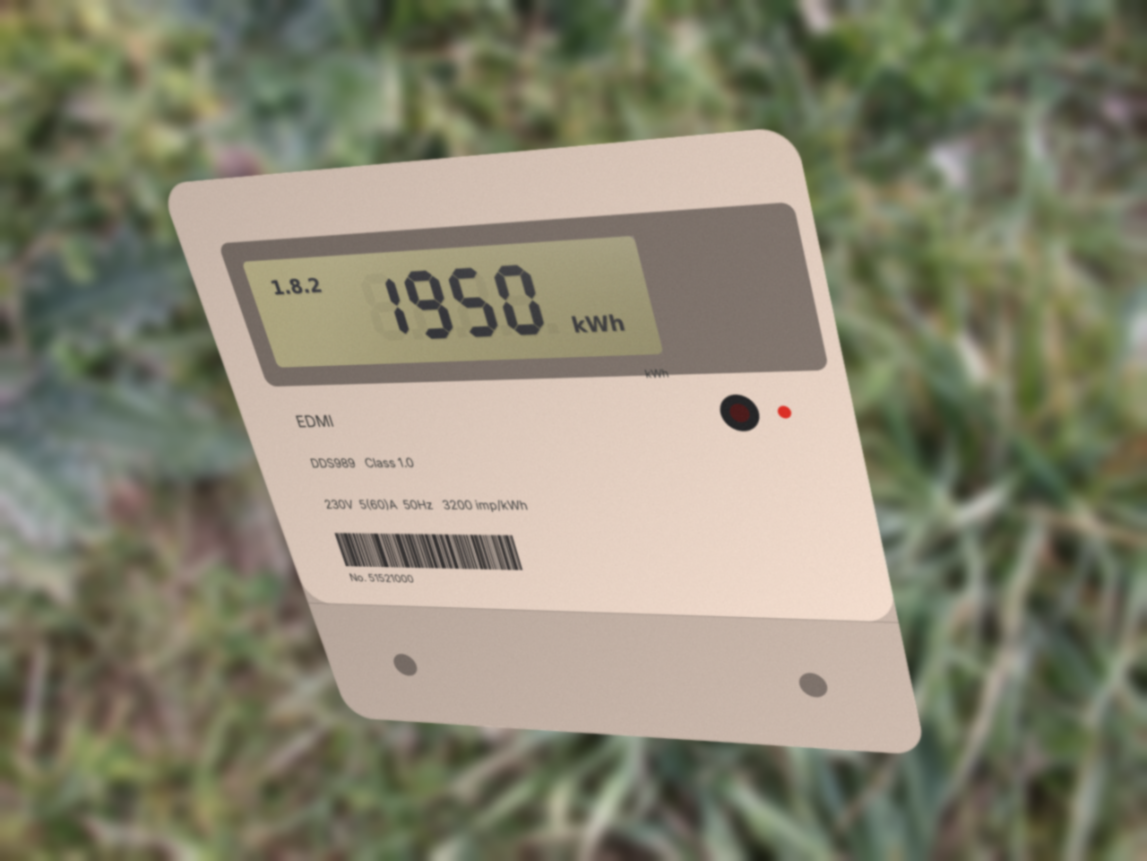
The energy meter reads kWh 1950
